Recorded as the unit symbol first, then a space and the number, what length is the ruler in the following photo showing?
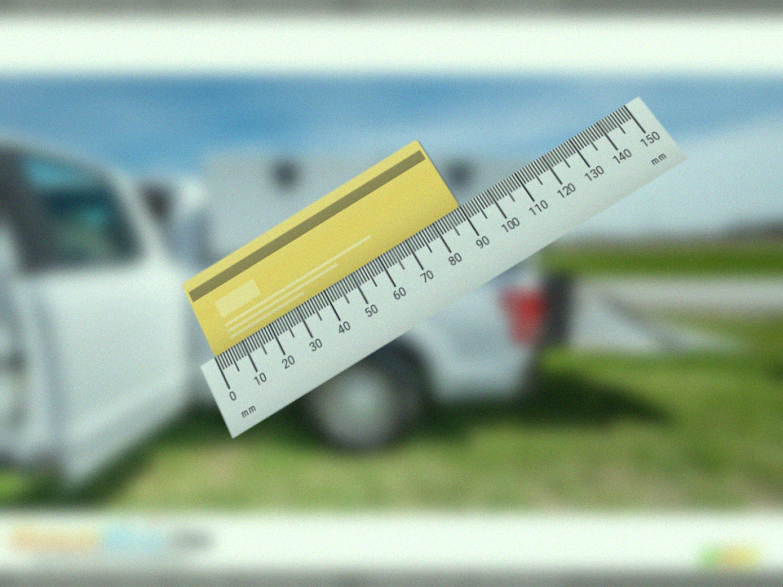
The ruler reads mm 90
